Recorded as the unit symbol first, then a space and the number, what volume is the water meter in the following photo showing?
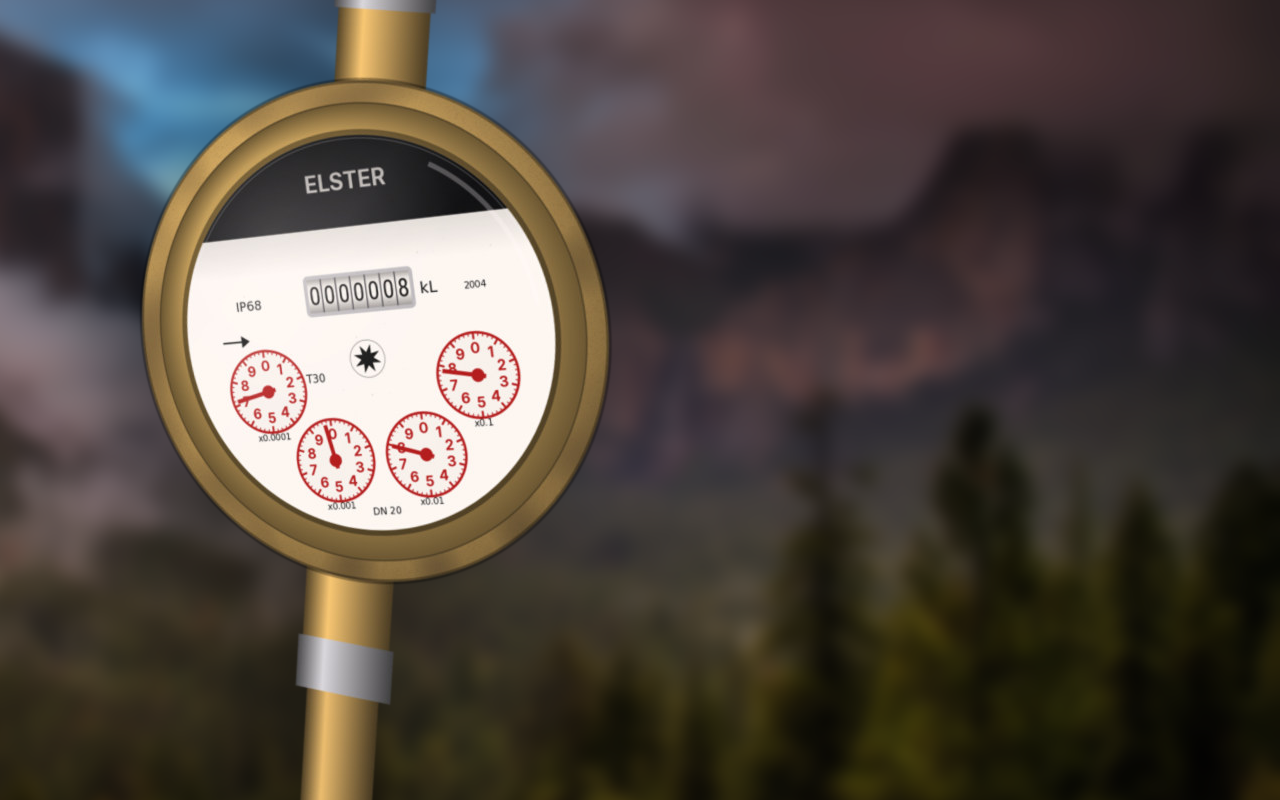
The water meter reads kL 8.7797
